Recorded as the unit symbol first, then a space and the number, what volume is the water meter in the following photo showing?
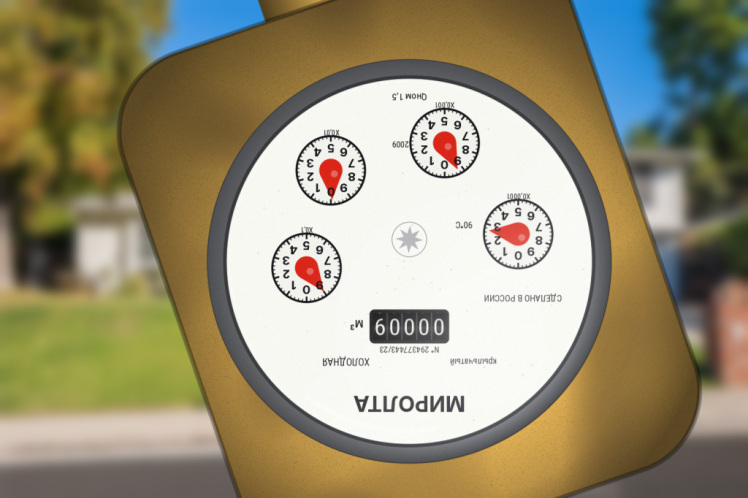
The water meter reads m³ 9.8992
